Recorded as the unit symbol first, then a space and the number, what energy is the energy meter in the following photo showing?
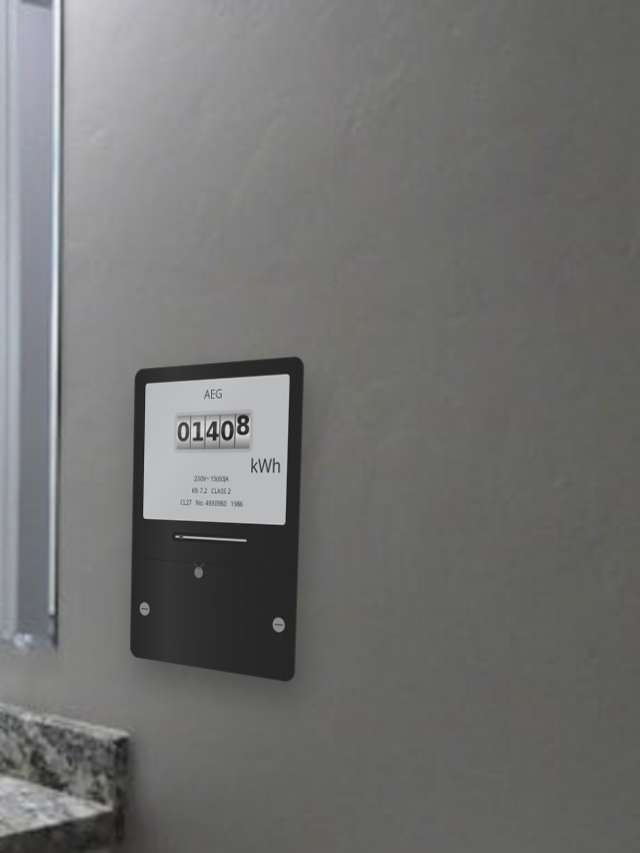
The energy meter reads kWh 1408
